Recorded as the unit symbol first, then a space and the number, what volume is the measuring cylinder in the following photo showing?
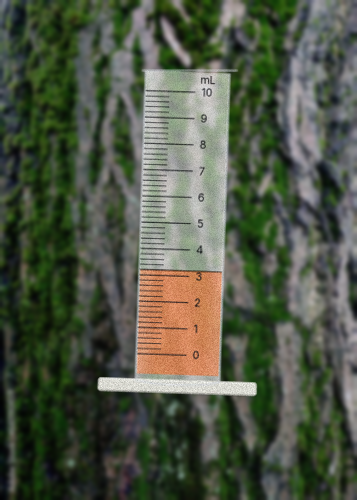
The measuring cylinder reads mL 3.2
